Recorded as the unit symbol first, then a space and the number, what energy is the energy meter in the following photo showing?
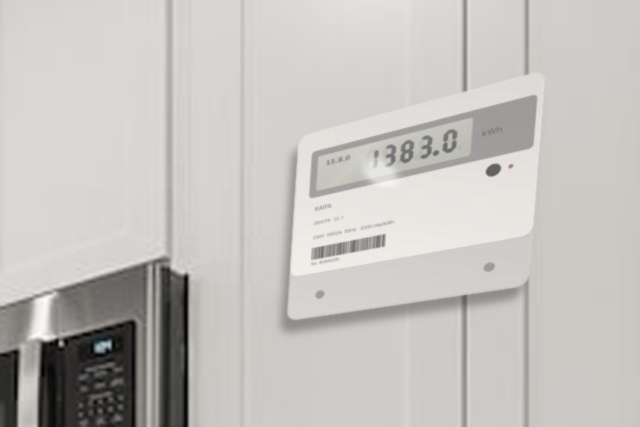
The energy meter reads kWh 1383.0
